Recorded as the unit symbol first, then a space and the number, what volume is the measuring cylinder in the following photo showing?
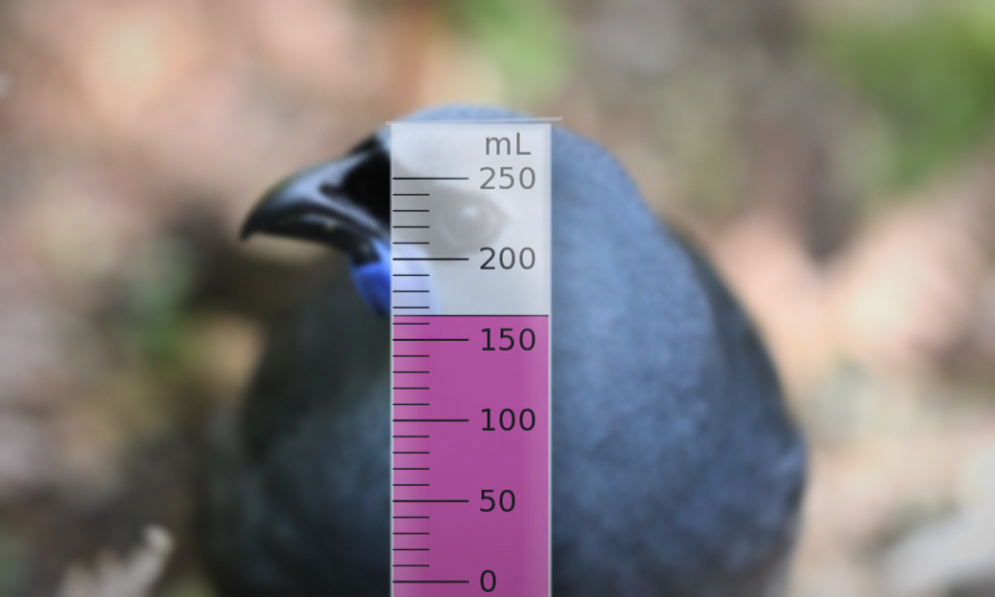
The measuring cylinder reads mL 165
